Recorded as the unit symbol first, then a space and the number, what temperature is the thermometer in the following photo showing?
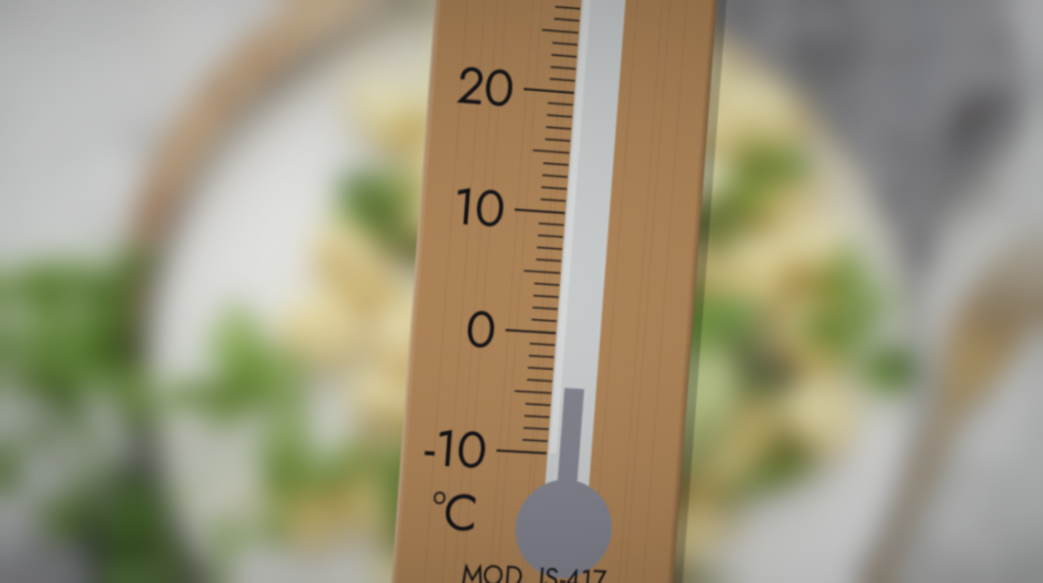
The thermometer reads °C -4.5
